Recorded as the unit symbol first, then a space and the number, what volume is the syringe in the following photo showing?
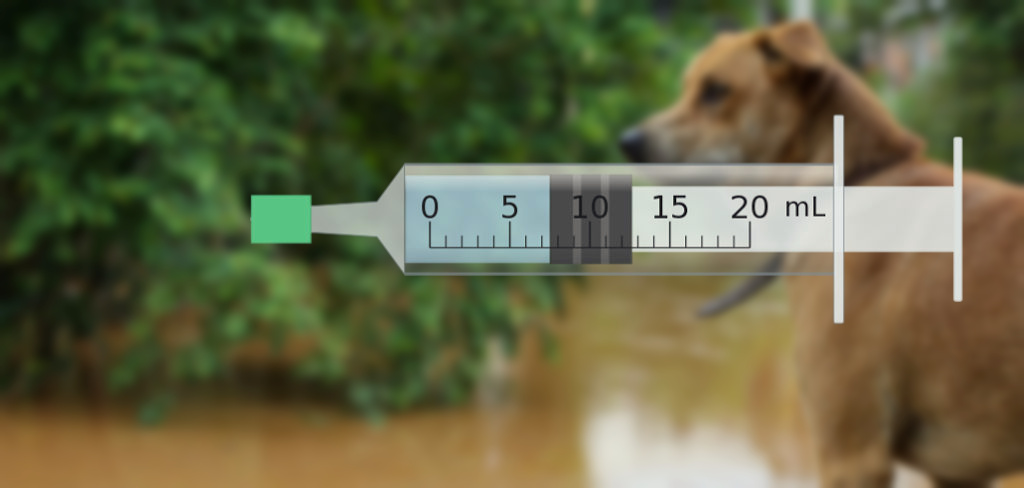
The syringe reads mL 7.5
